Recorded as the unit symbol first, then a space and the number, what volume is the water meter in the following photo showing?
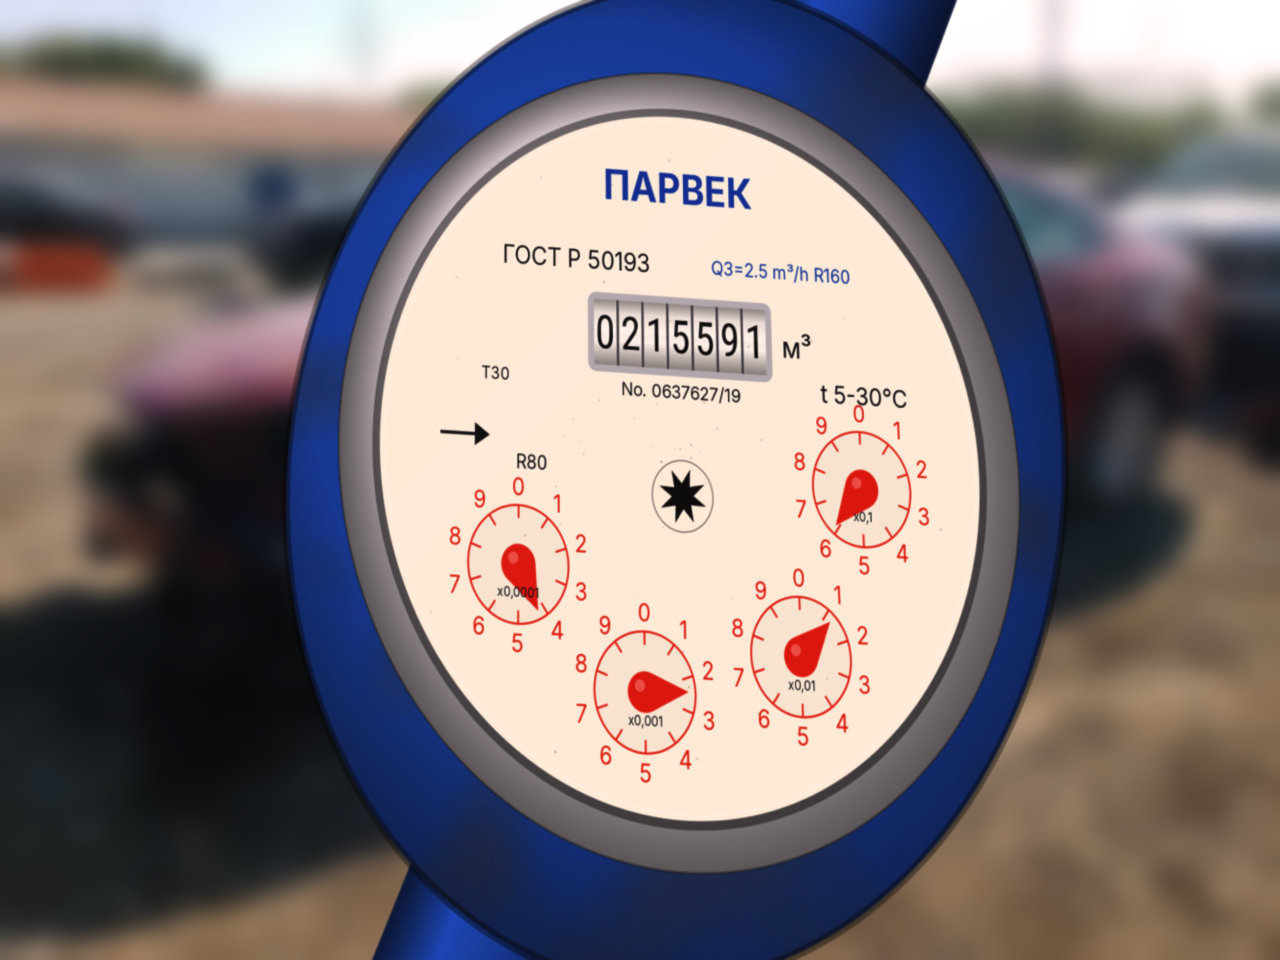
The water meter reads m³ 215591.6124
